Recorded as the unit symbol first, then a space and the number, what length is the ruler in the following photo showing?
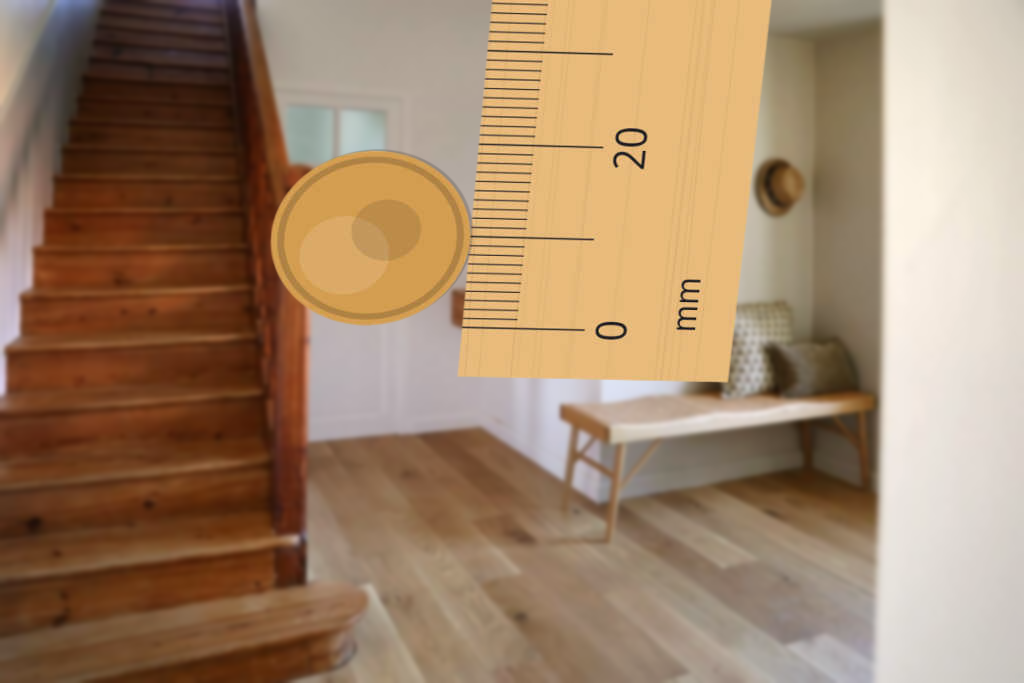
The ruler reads mm 19
